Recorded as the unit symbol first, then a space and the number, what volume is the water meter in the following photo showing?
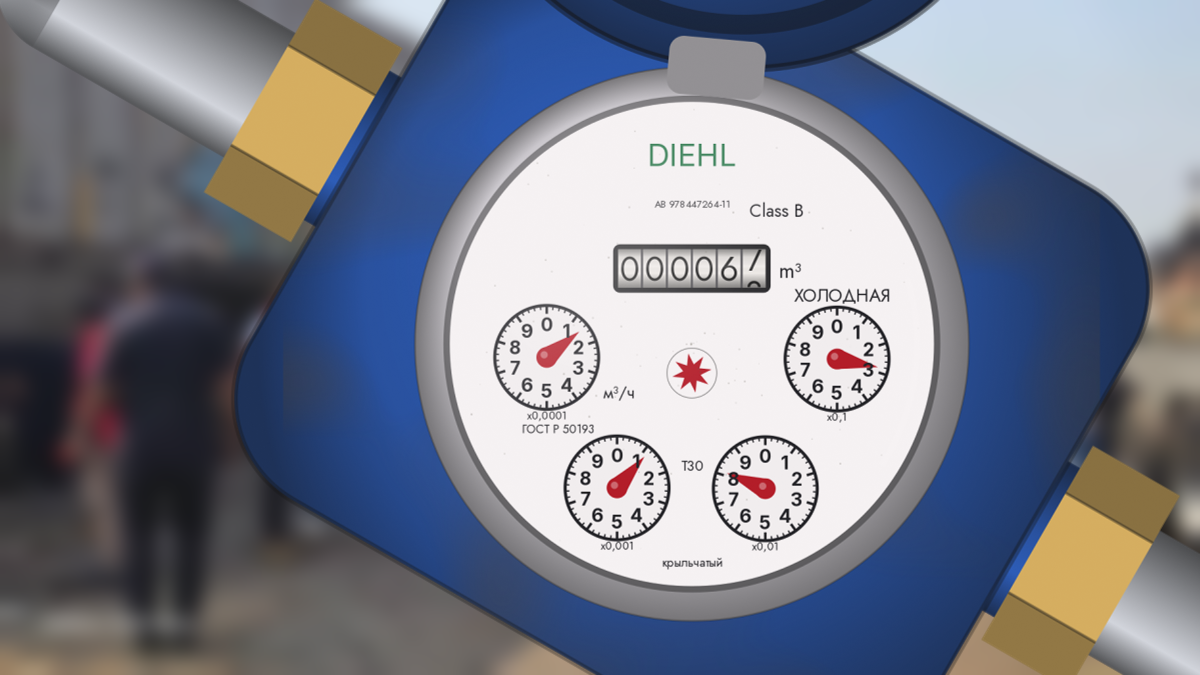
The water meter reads m³ 67.2811
